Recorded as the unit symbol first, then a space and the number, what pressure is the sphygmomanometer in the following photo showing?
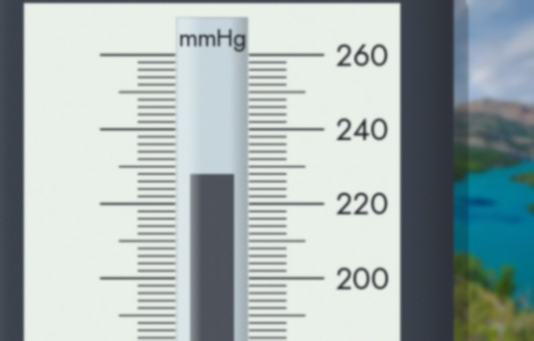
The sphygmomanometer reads mmHg 228
